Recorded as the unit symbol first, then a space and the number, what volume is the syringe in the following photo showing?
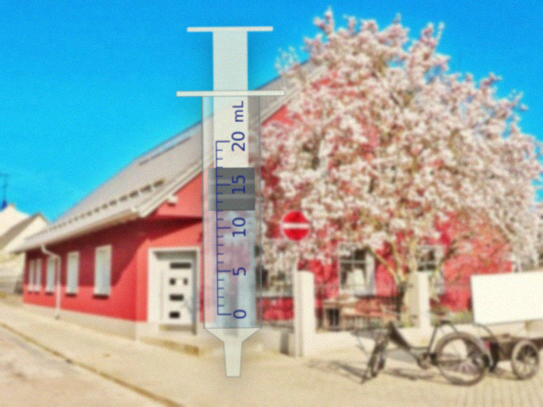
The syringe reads mL 12
